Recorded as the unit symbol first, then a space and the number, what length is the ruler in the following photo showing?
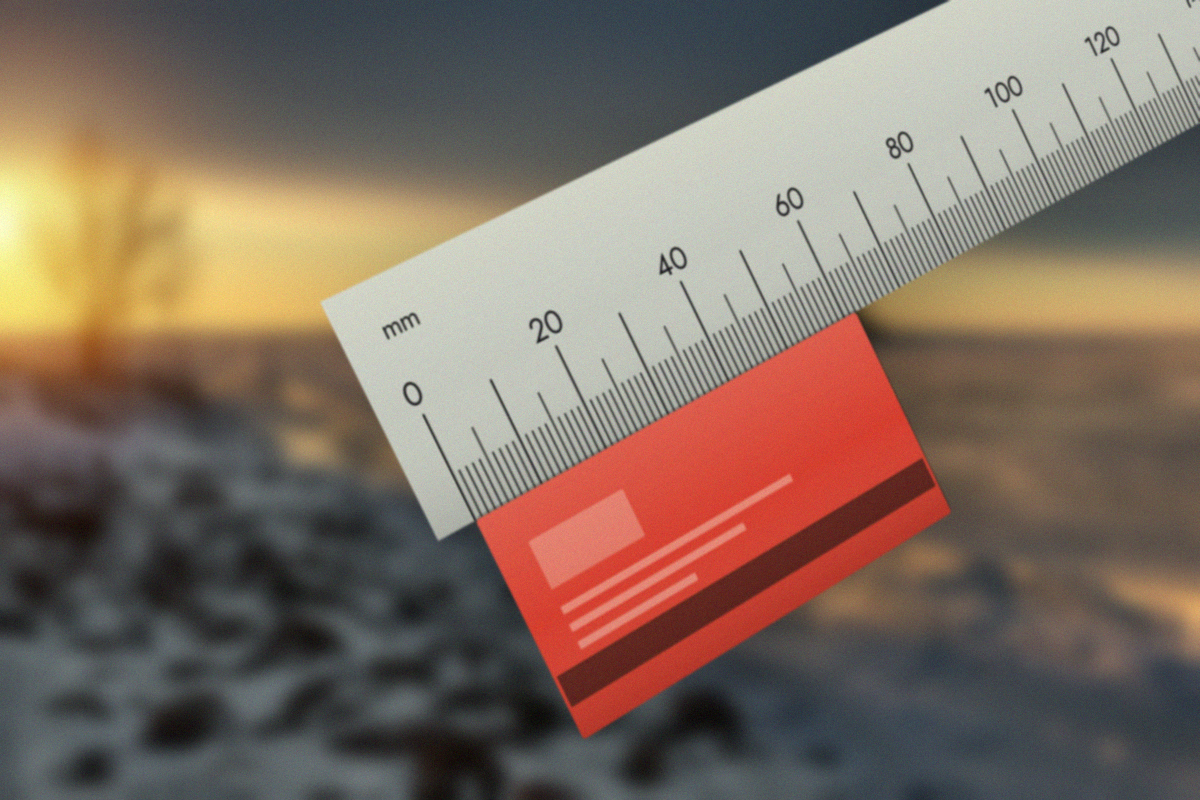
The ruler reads mm 62
